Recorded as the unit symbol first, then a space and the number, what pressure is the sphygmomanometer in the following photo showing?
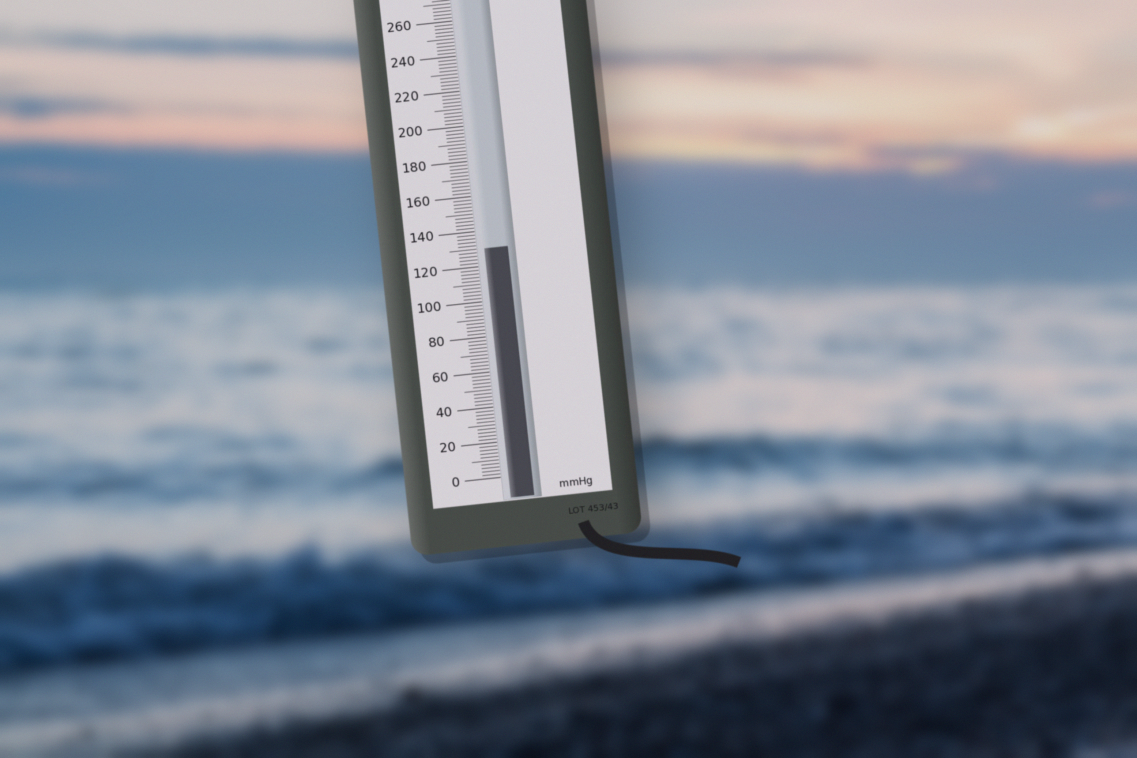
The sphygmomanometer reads mmHg 130
